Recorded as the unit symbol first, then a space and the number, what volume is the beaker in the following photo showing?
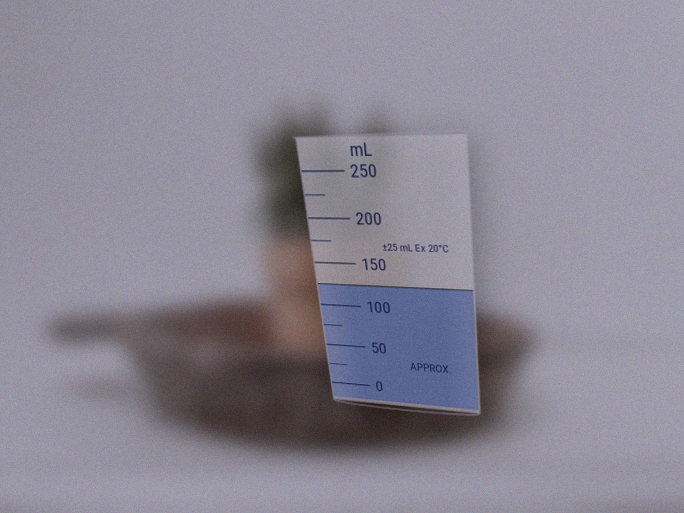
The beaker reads mL 125
